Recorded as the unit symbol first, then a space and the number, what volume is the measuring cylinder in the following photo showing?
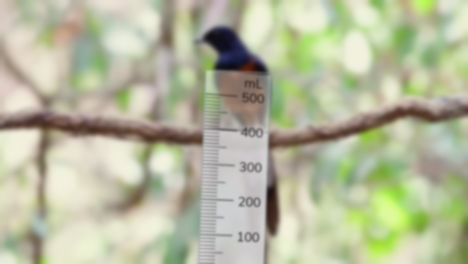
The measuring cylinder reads mL 400
